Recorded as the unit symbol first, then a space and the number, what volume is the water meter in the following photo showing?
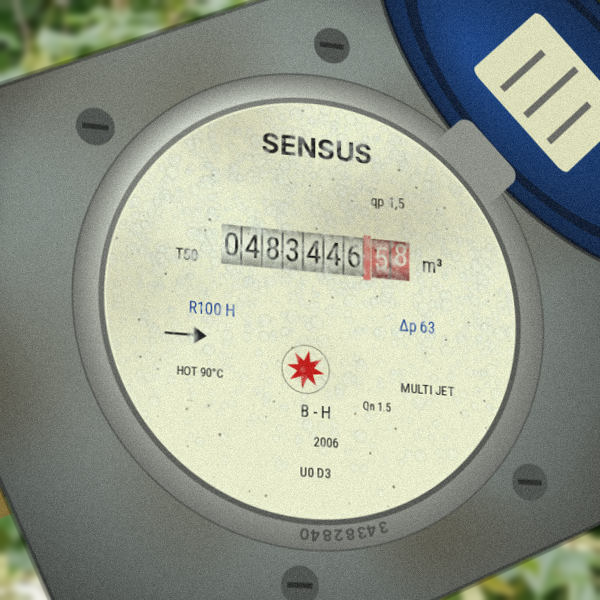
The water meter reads m³ 483446.58
